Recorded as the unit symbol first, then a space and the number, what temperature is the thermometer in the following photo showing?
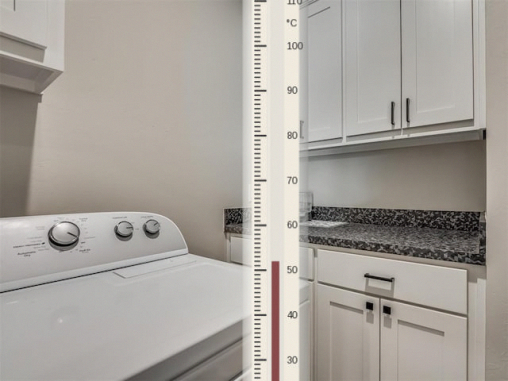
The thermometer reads °C 52
